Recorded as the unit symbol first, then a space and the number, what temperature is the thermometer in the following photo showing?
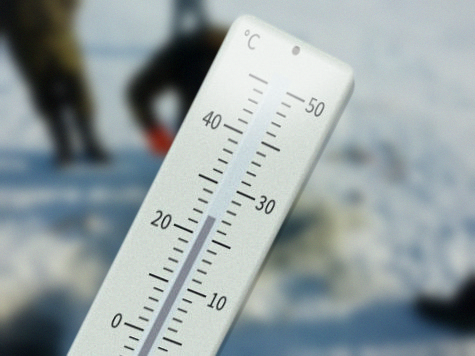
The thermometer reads °C 24
